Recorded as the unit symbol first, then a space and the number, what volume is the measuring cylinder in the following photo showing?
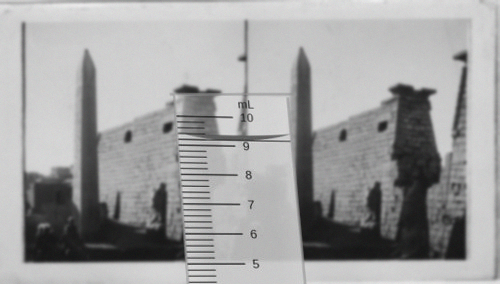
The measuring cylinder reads mL 9.2
